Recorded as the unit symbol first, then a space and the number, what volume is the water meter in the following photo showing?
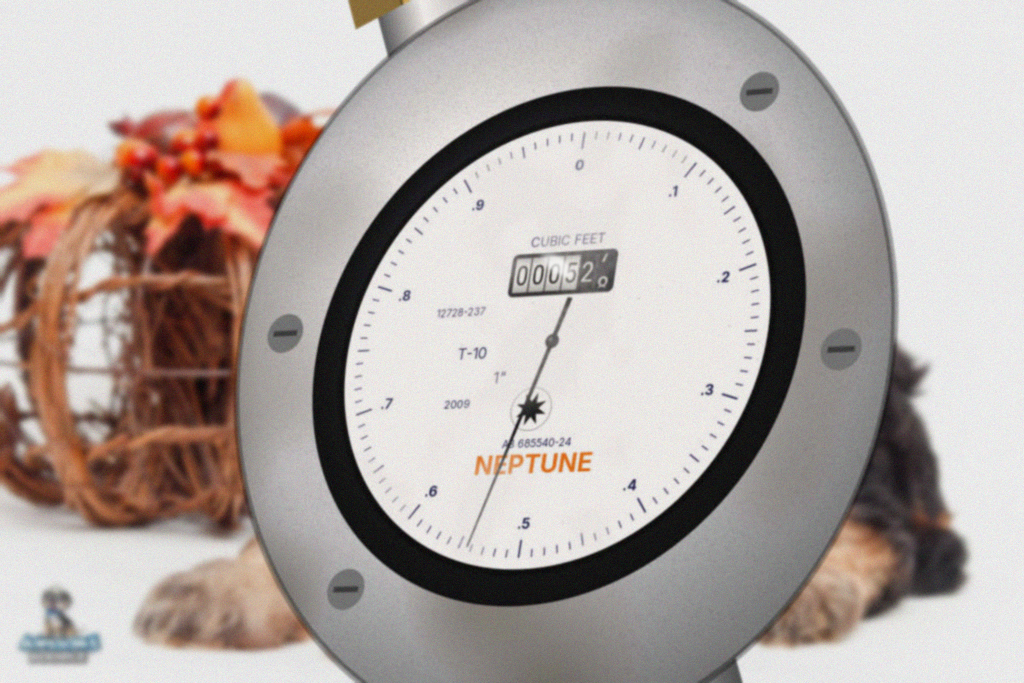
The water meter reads ft³ 527.54
